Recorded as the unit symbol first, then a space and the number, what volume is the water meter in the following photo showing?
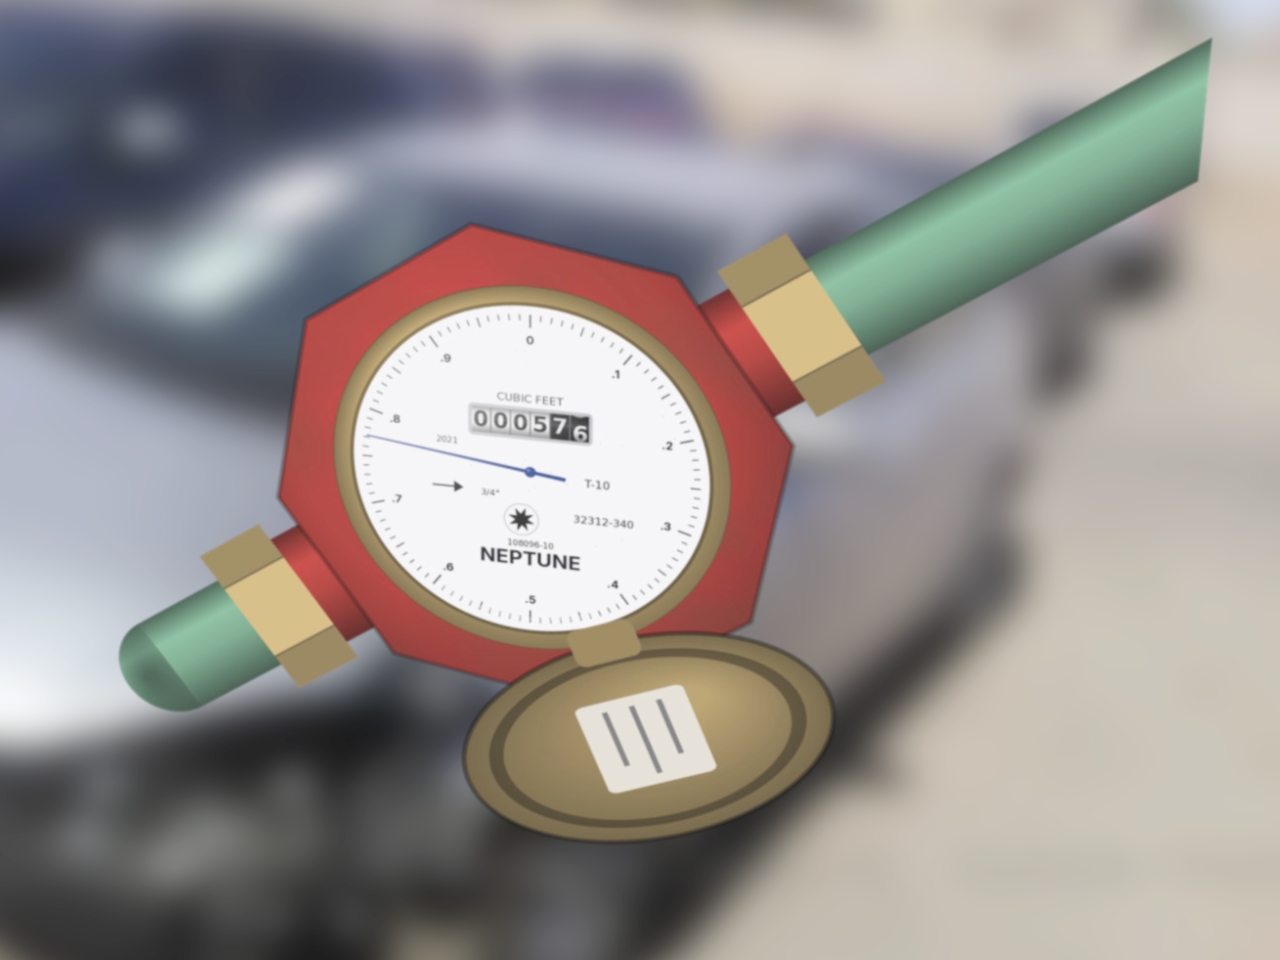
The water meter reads ft³ 575.77
